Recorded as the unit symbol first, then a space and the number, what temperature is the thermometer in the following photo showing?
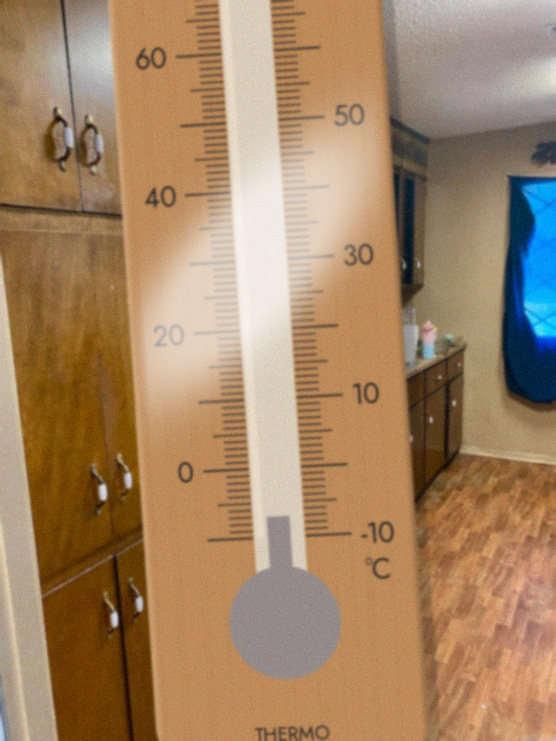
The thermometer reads °C -7
